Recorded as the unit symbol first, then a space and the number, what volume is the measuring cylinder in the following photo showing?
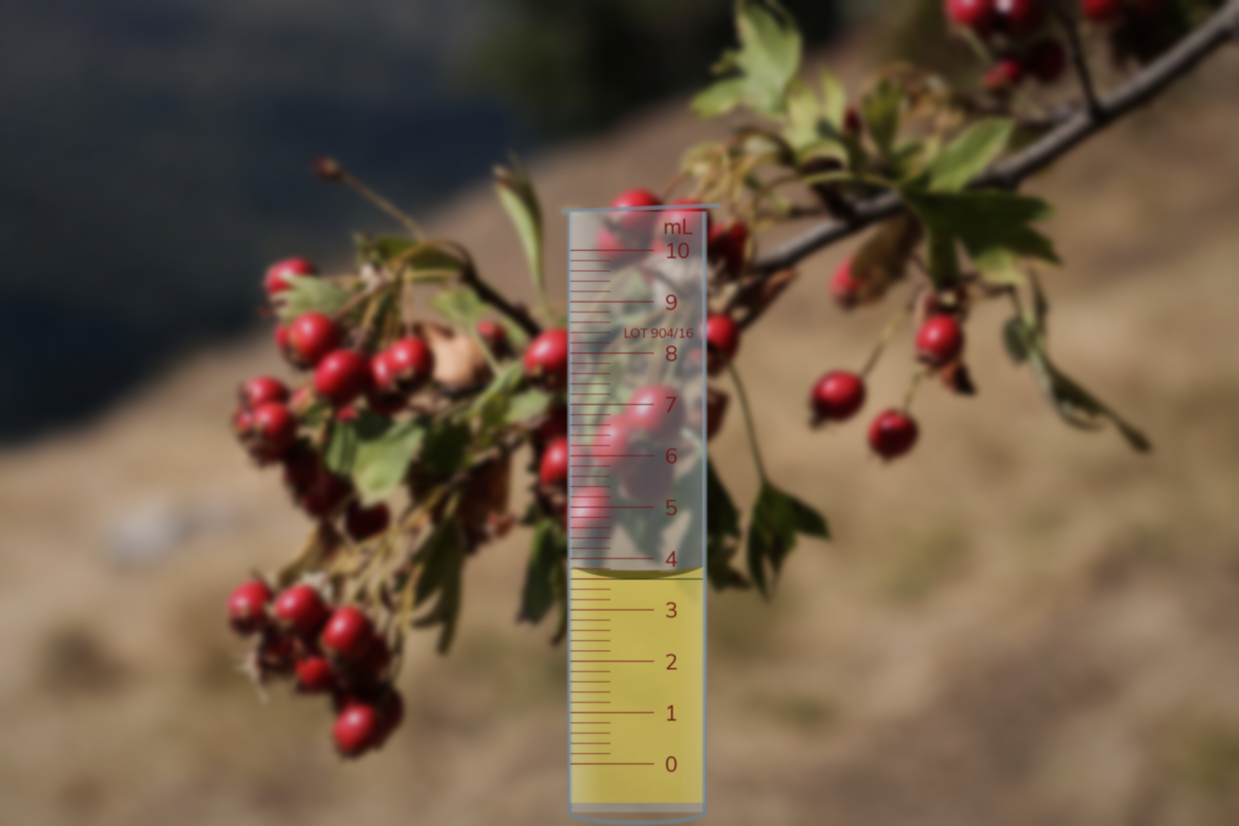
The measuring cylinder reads mL 3.6
